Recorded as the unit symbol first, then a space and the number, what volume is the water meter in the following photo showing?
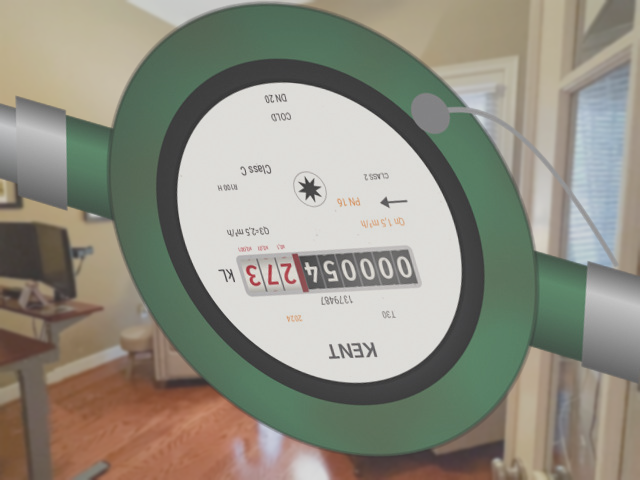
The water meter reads kL 54.273
